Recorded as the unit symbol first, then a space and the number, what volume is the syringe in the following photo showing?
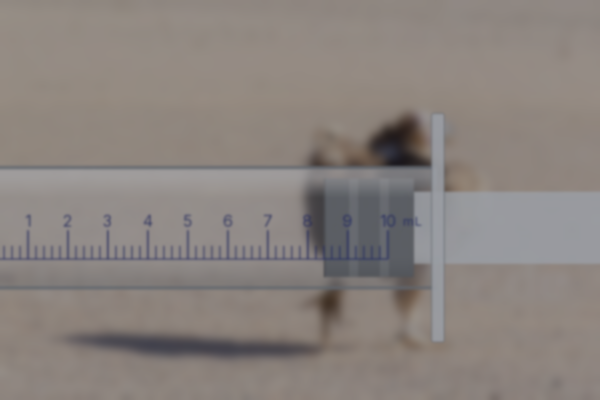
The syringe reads mL 8.4
